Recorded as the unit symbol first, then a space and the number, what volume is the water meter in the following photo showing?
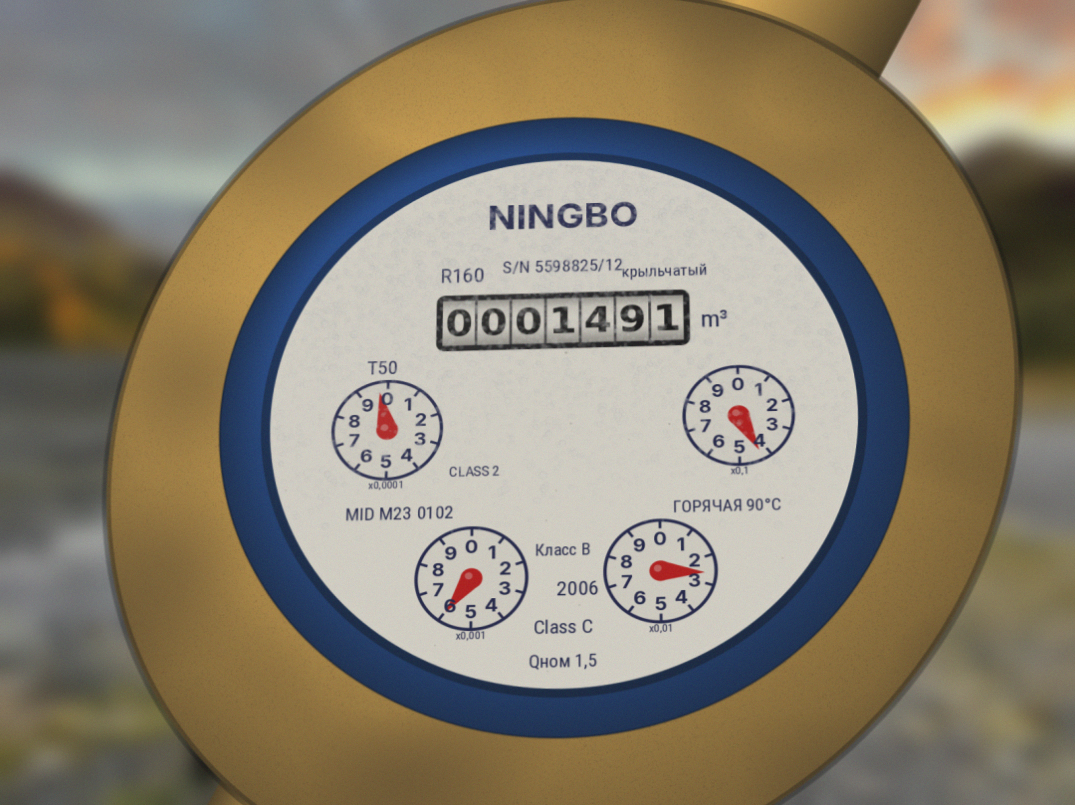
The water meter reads m³ 1491.4259
